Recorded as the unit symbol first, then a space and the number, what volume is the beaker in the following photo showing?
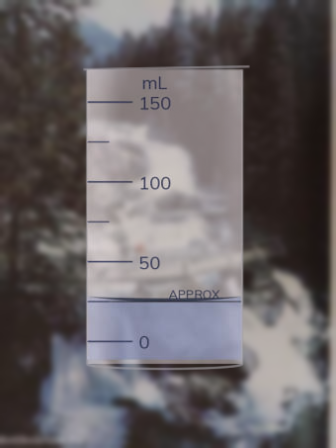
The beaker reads mL 25
